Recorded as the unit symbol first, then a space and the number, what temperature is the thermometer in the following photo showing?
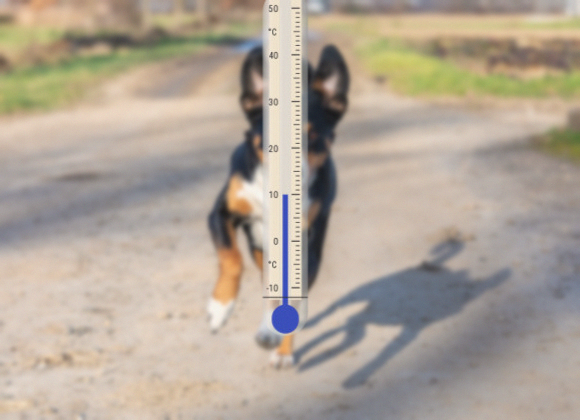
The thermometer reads °C 10
